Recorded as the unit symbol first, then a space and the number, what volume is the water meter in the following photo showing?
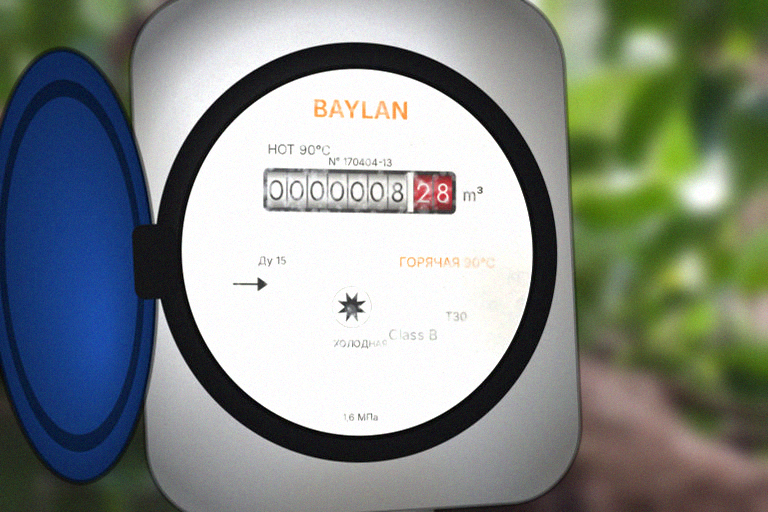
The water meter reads m³ 8.28
